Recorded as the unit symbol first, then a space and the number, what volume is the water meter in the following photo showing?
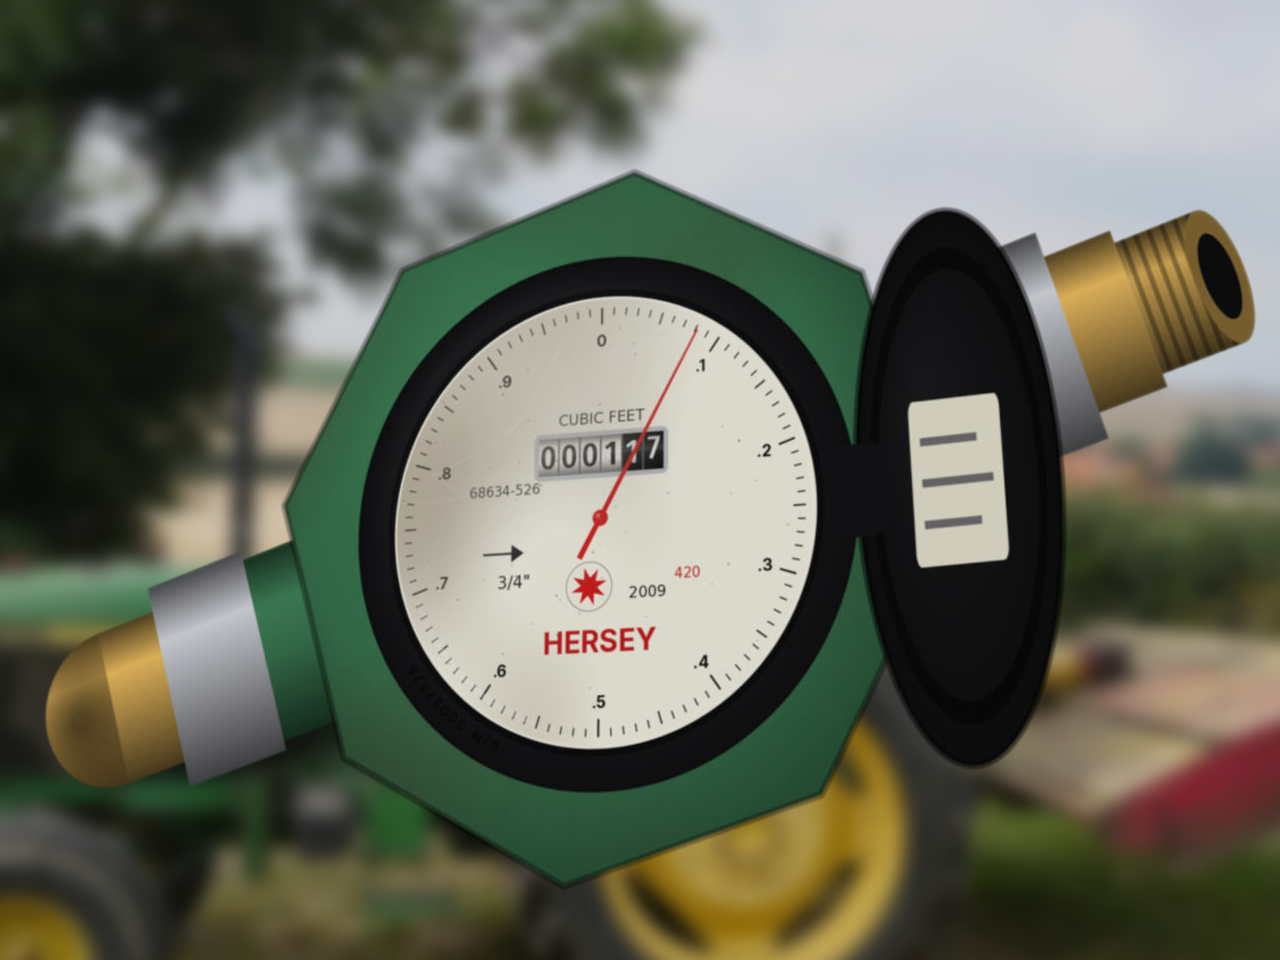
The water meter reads ft³ 117.08
